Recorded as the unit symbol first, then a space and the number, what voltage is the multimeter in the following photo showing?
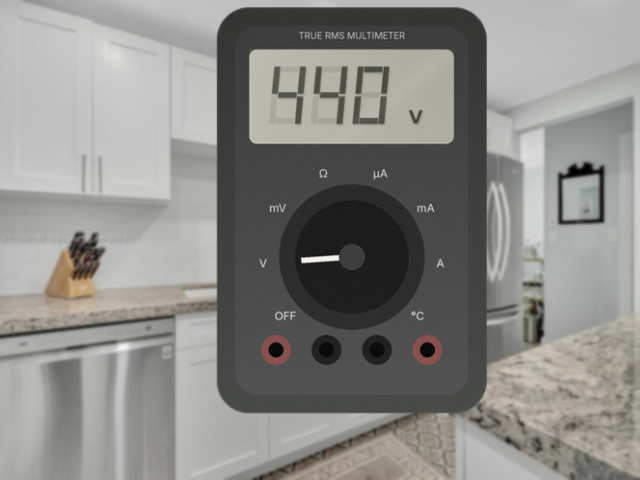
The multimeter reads V 440
